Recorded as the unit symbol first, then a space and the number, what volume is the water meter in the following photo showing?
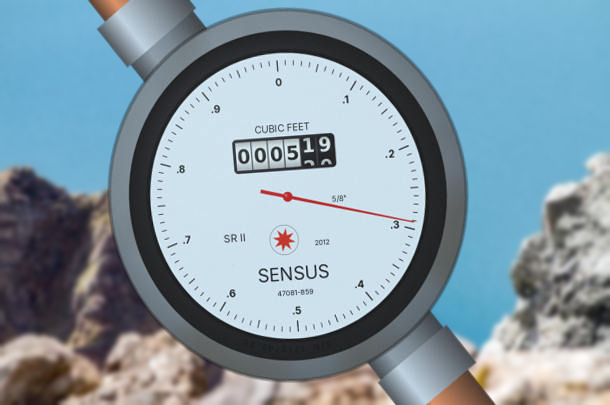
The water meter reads ft³ 519.29
